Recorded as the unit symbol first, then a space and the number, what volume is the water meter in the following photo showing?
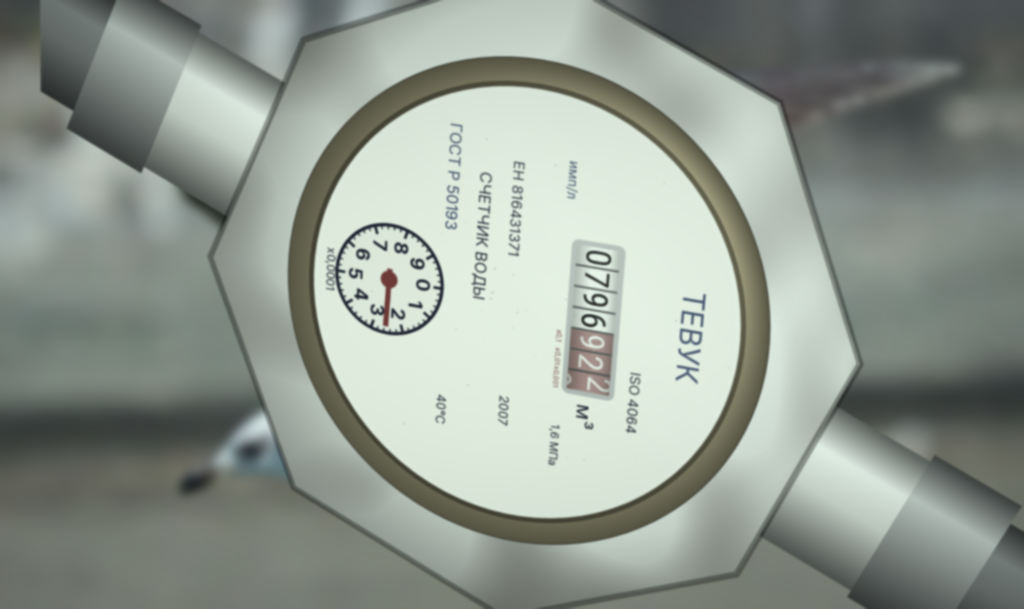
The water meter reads m³ 796.9222
